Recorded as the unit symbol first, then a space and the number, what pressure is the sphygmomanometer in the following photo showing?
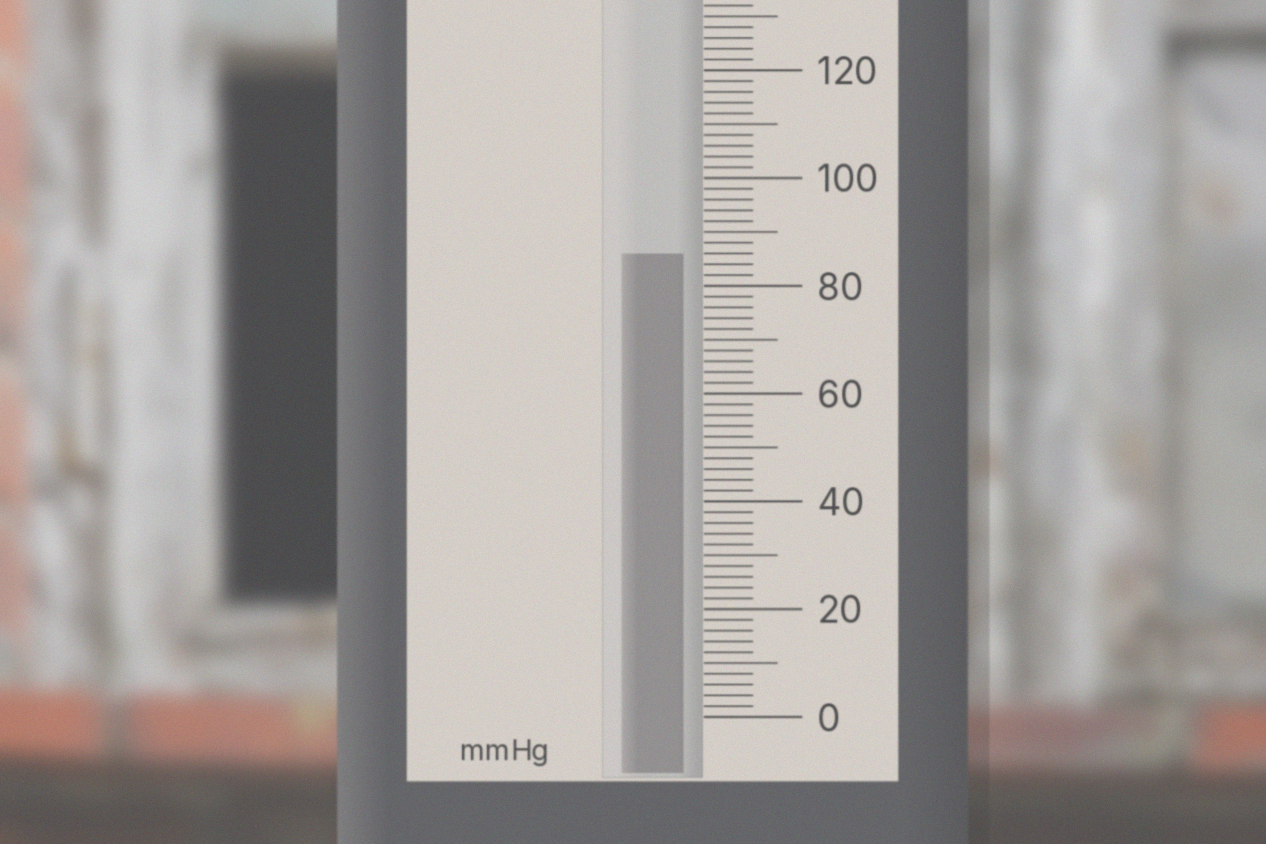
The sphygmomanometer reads mmHg 86
